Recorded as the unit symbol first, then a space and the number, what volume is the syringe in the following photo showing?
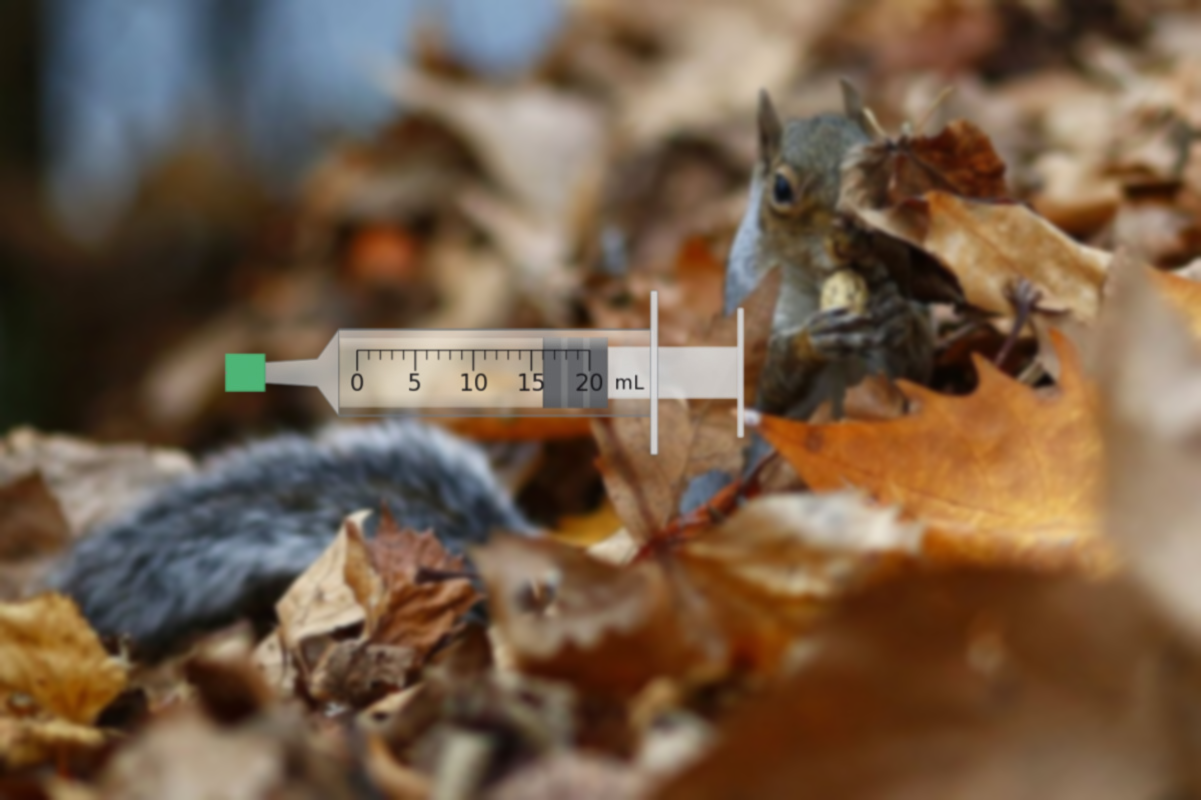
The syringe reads mL 16
